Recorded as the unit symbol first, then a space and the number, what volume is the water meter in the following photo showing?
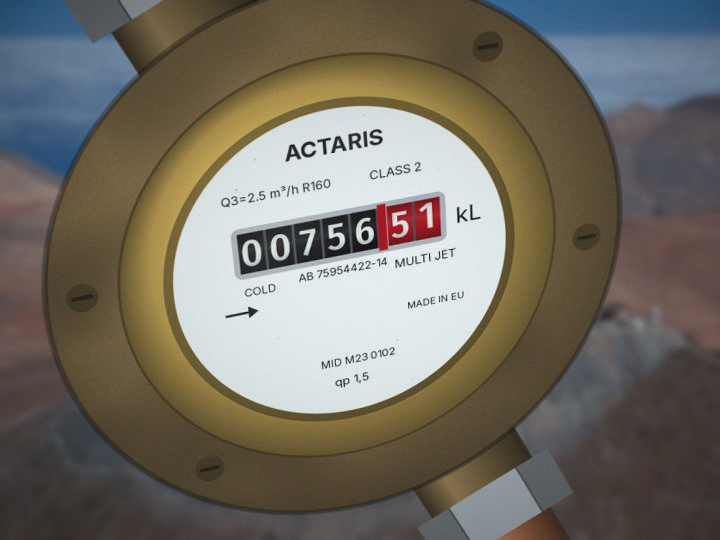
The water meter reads kL 756.51
